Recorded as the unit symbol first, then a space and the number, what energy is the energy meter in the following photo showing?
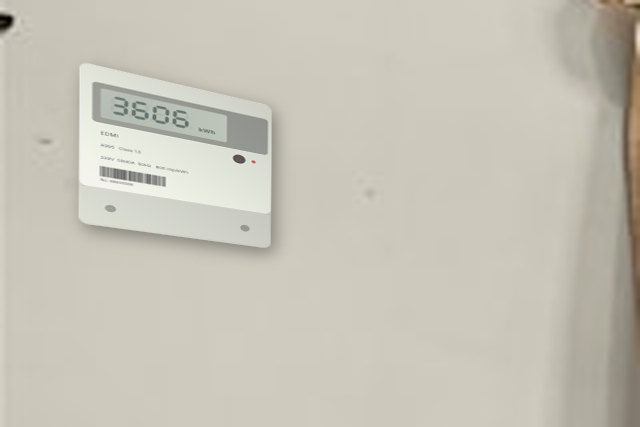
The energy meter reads kWh 3606
